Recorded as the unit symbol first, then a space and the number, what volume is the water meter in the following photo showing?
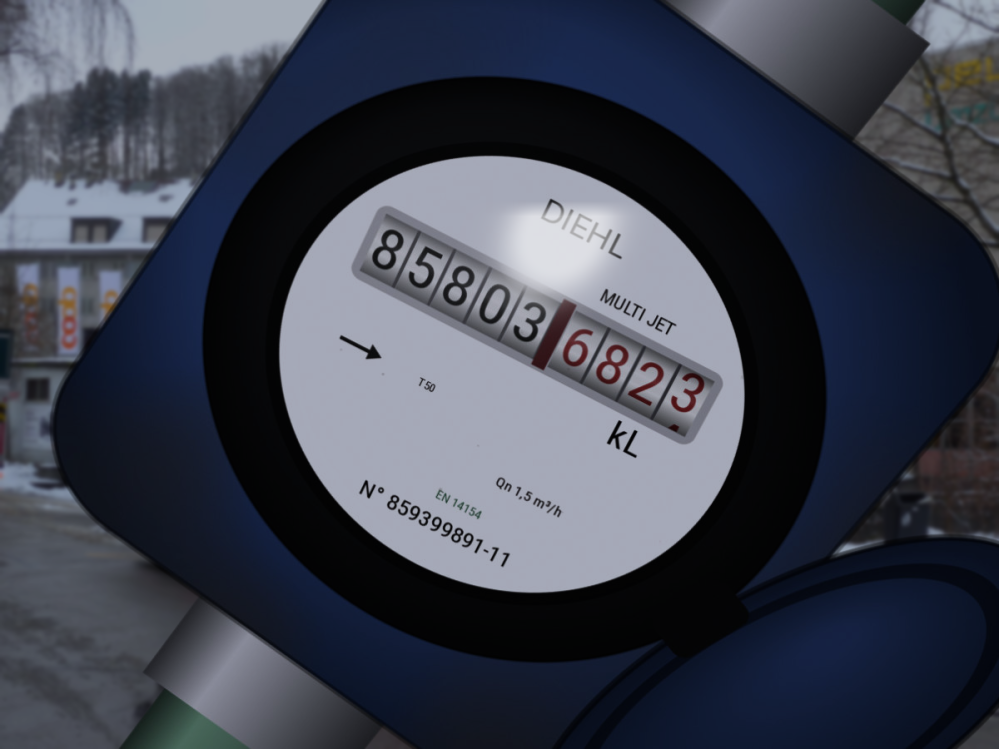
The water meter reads kL 85803.6823
